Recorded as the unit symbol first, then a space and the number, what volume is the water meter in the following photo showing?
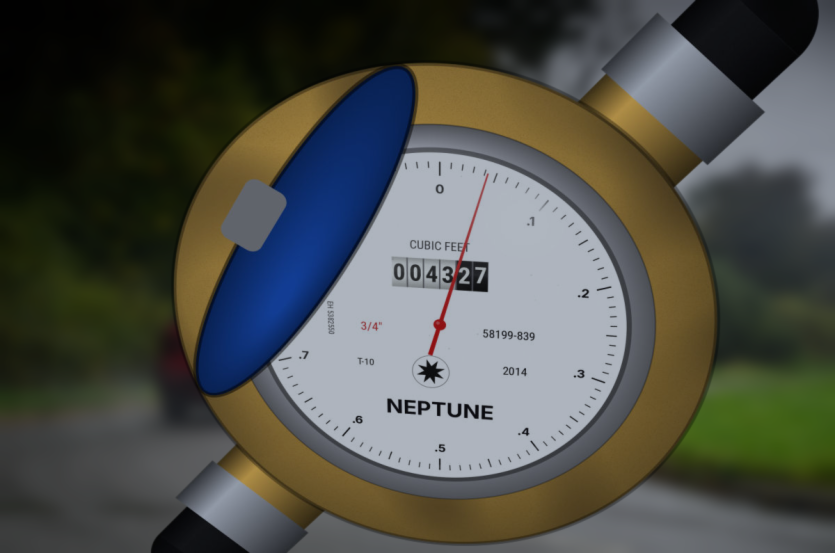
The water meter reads ft³ 4327.04
